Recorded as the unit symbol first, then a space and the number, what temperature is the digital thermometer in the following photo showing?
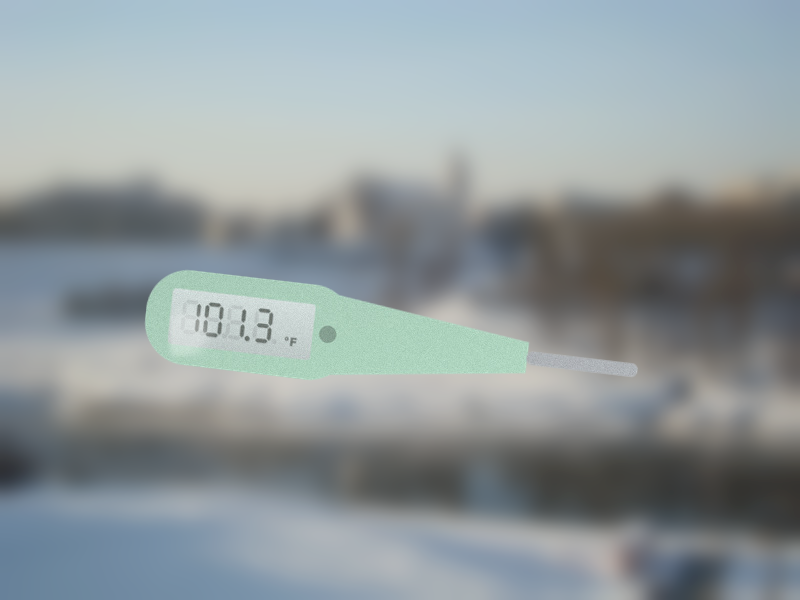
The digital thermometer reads °F 101.3
